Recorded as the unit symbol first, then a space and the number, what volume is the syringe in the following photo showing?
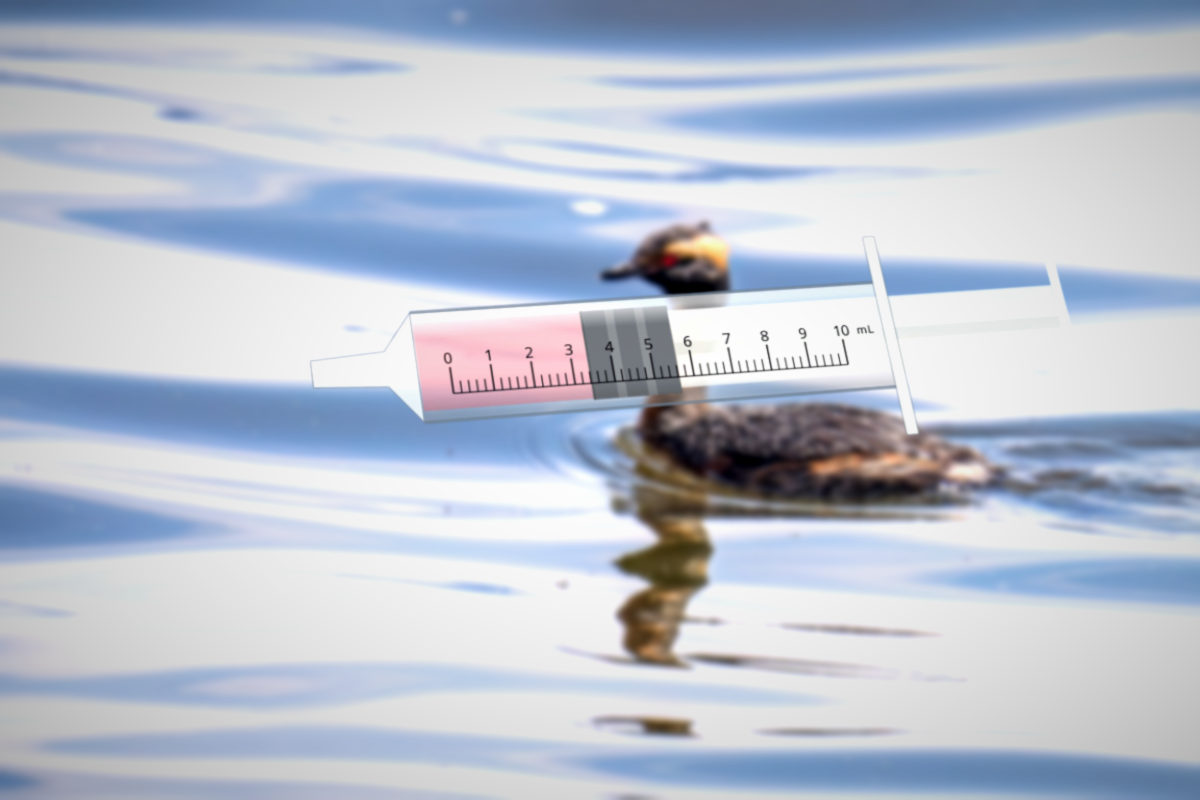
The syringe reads mL 3.4
